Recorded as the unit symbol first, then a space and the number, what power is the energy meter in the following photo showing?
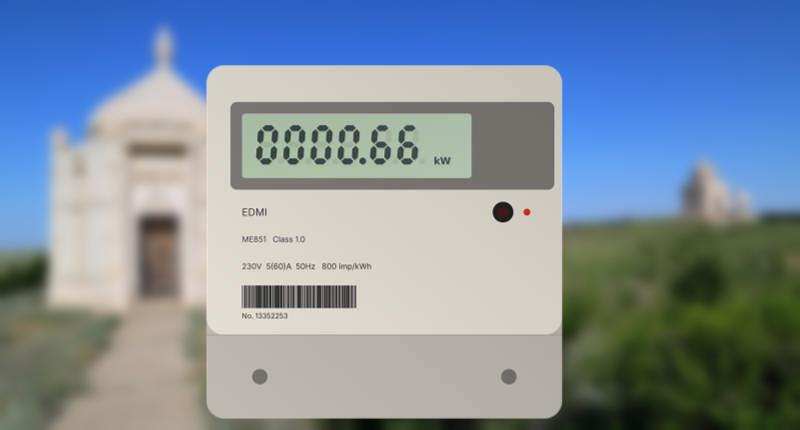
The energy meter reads kW 0.66
